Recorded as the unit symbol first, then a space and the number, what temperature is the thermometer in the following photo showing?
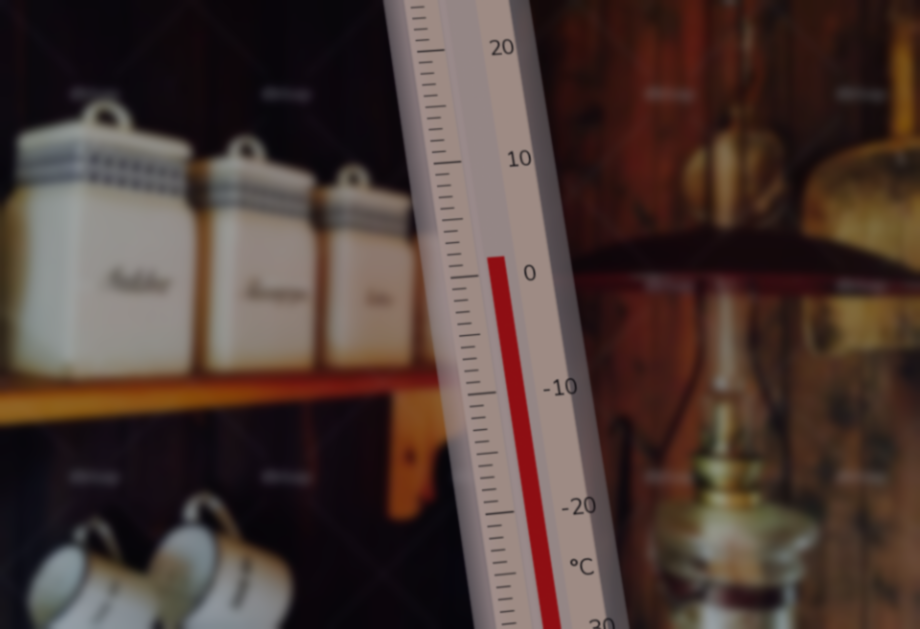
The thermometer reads °C 1.5
